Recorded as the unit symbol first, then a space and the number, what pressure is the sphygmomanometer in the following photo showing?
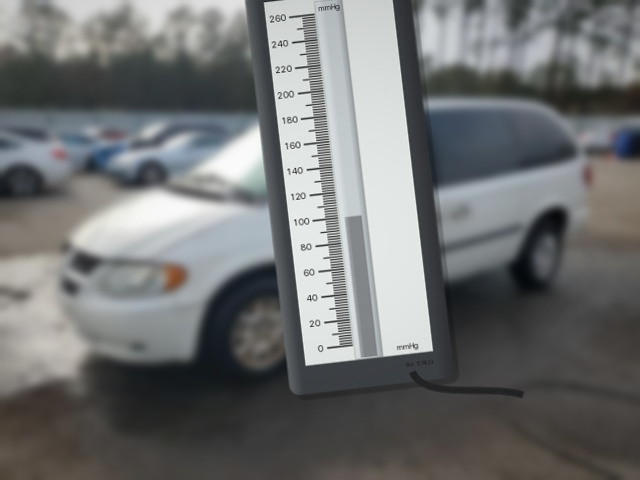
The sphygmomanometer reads mmHg 100
